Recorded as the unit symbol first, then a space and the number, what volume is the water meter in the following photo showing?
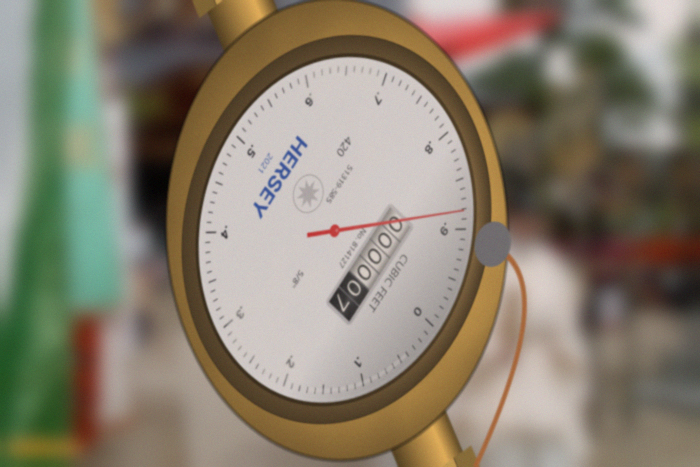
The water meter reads ft³ 6.88
